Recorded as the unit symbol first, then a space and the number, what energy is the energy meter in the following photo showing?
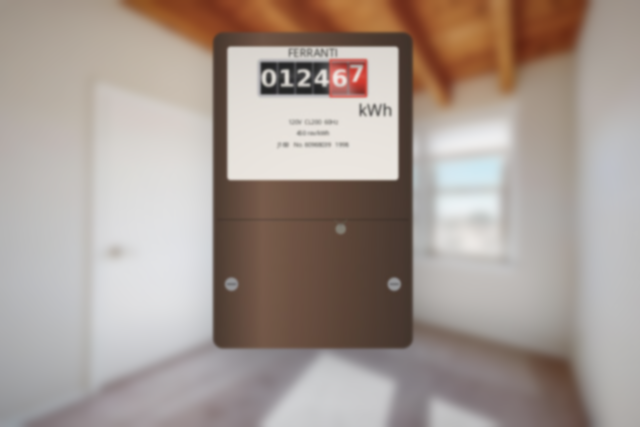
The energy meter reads kWh 124.67
